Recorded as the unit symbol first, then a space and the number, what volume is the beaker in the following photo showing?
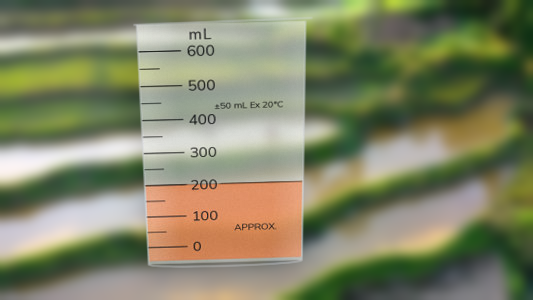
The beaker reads mL 200
